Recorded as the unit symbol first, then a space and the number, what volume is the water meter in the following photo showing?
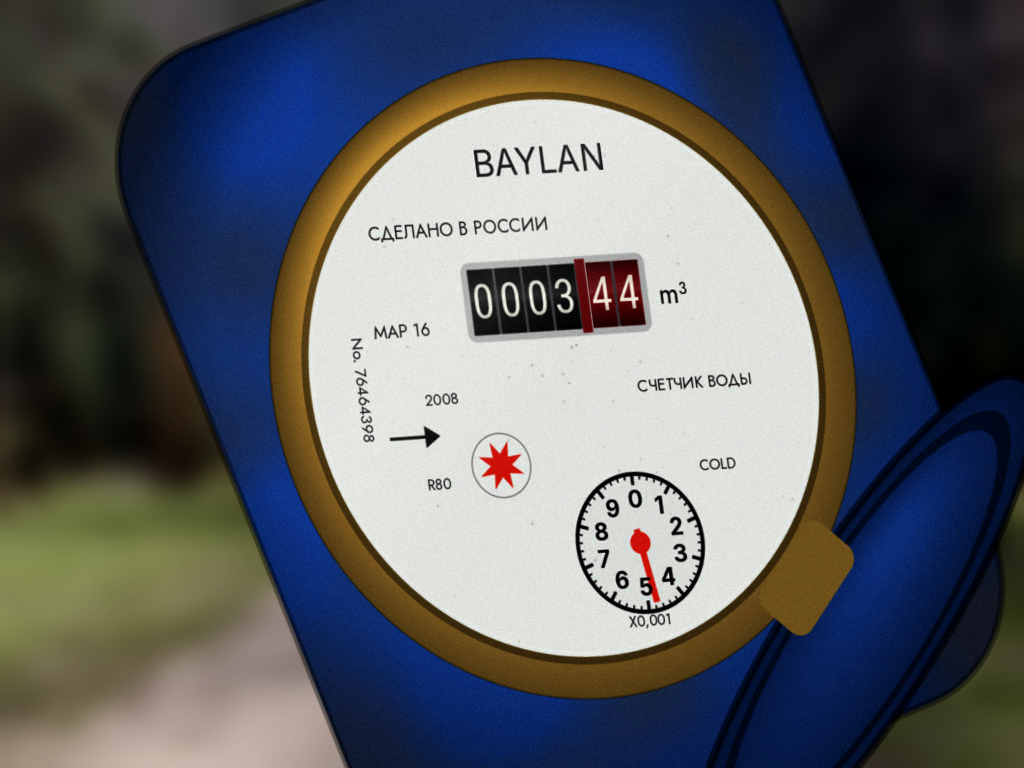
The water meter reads m³ 3.444
